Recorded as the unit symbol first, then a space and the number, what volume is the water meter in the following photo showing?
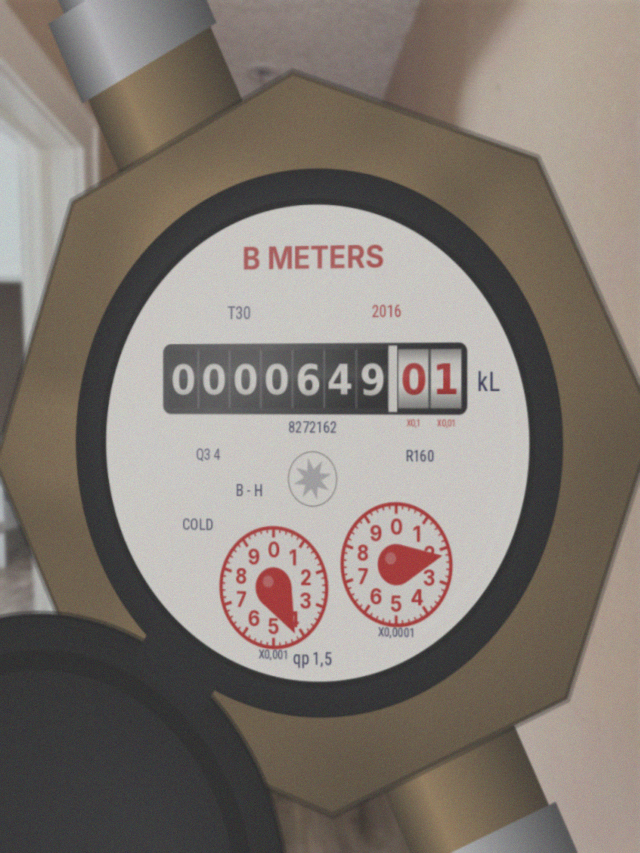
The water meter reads kL 649.0142
